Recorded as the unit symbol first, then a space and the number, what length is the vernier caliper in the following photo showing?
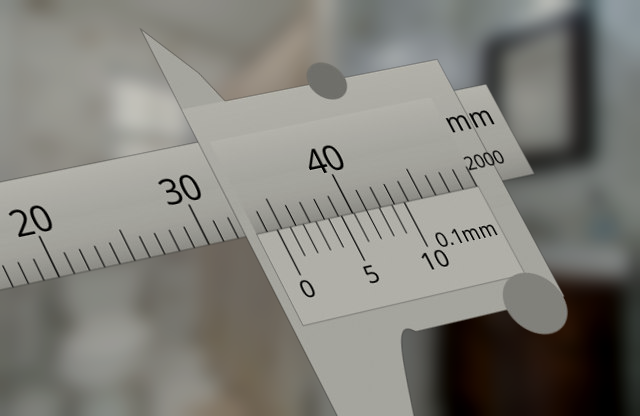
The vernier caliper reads mm 34.7
